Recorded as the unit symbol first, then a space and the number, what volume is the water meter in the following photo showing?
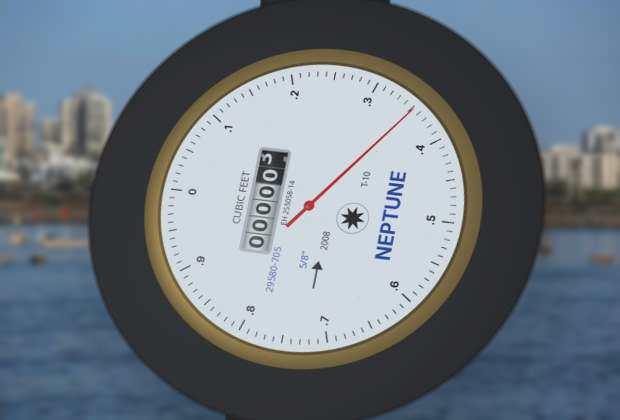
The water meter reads ft³ 3.35
